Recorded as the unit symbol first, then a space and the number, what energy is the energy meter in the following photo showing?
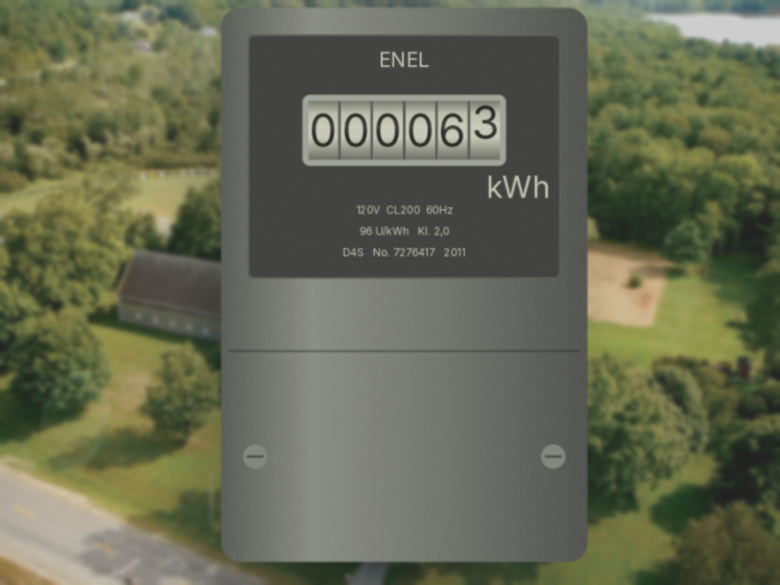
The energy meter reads kWh 63
